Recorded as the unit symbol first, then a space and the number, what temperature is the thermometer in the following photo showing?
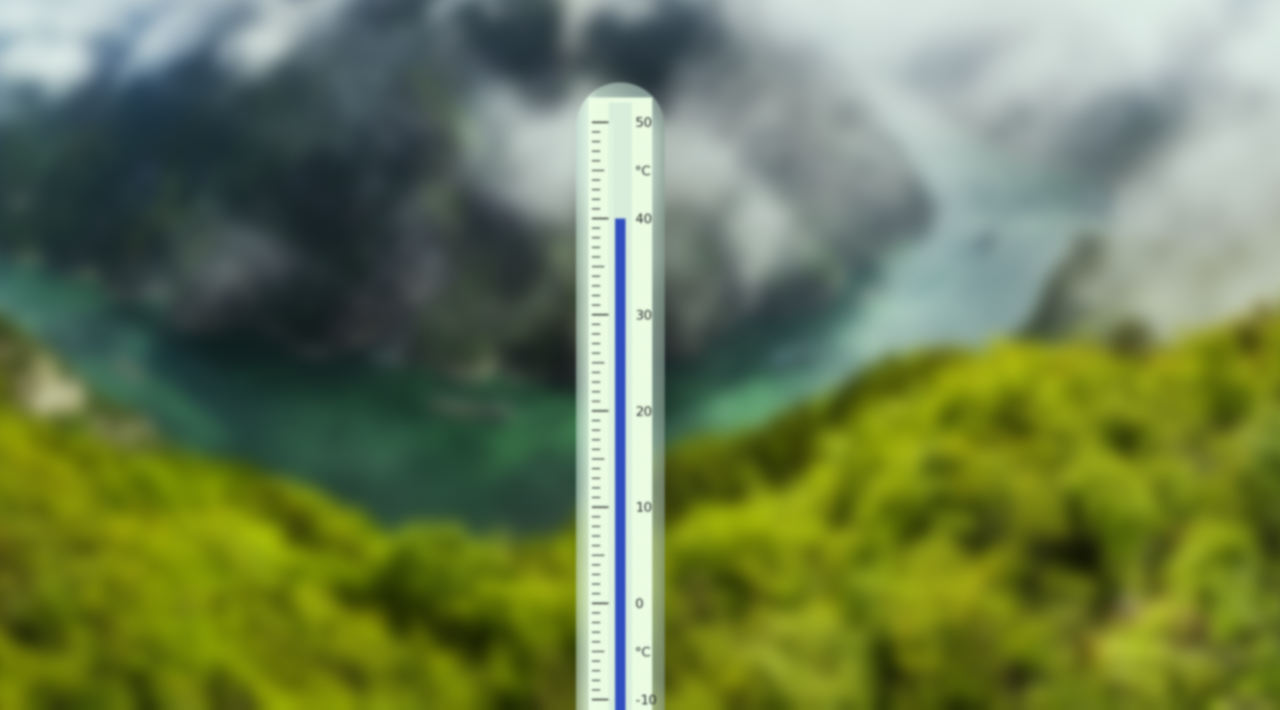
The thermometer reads °C 40
